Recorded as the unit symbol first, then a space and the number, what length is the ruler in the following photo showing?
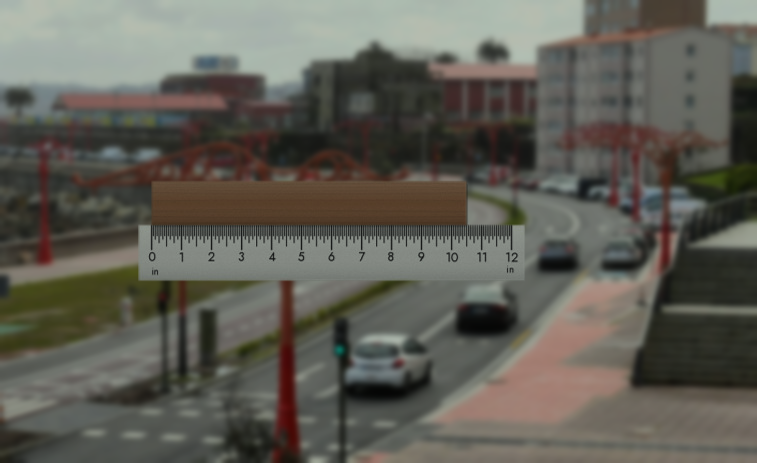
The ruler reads in 10.5
